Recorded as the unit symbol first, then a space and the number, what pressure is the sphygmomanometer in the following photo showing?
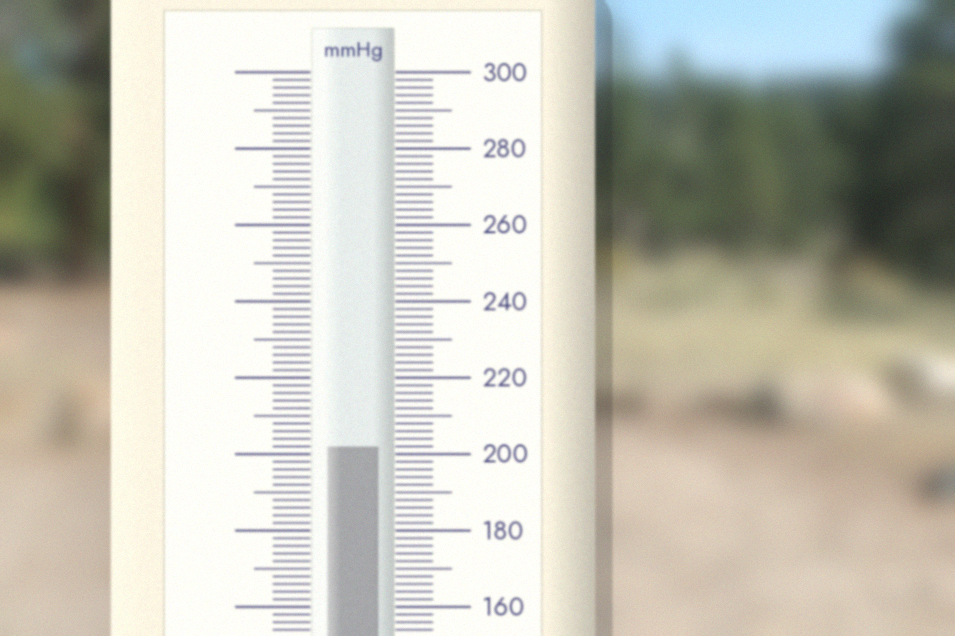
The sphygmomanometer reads mmHg 202
